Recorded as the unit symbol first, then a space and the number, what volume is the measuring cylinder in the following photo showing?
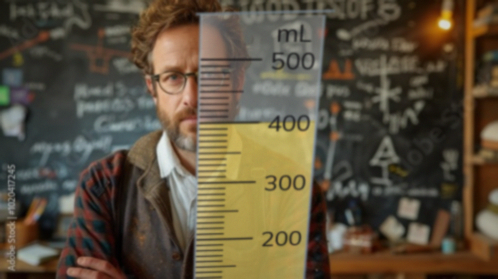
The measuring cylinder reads mL 400
